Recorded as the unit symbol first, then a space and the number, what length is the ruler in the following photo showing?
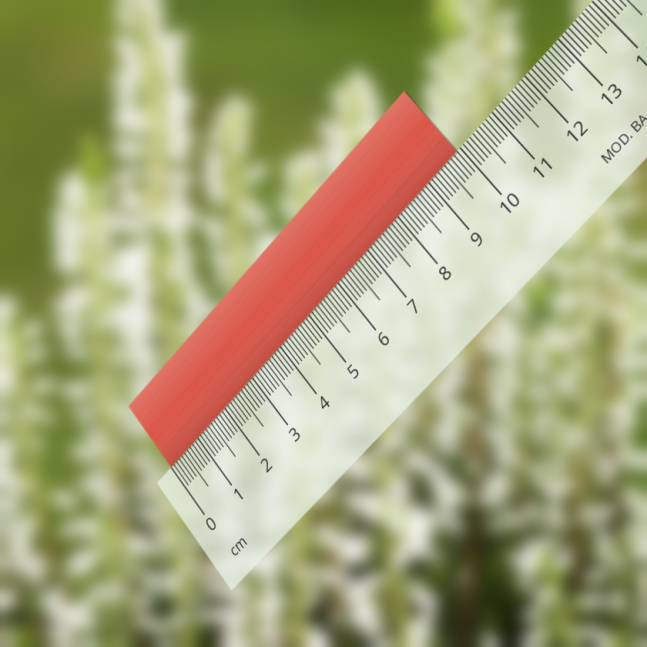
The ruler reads cm 9.9
